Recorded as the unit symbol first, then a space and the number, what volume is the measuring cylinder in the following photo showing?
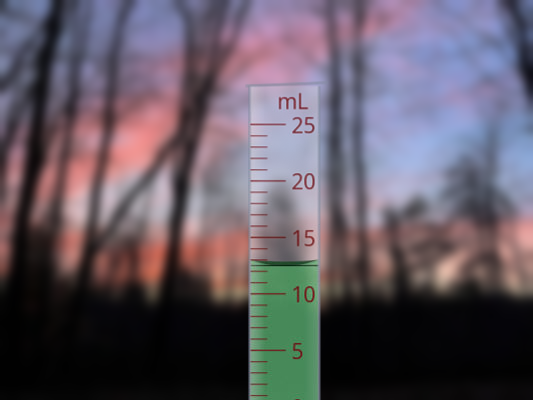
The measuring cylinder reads mL 12.5
